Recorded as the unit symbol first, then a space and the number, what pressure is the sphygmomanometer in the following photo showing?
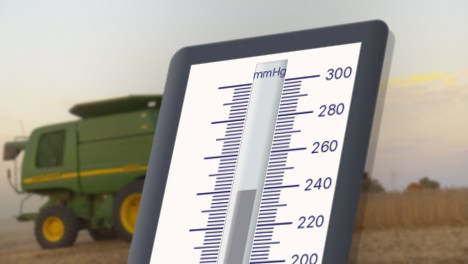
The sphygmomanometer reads mmHg 240
